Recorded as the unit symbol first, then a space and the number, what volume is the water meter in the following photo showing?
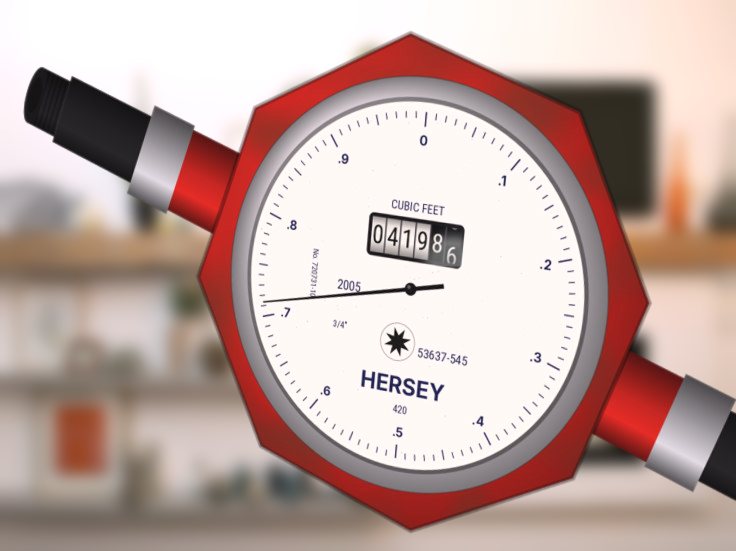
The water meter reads ft³ 41985.71
